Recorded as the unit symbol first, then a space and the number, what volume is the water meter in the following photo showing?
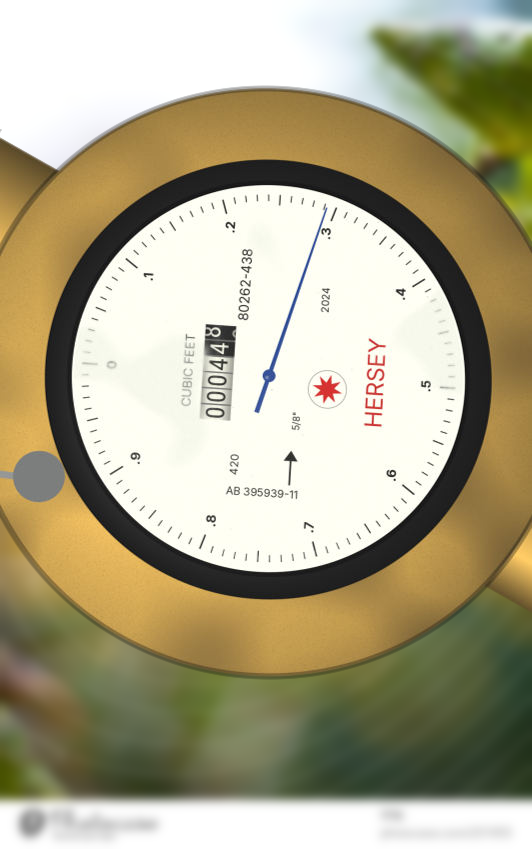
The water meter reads ft³ 448.29
